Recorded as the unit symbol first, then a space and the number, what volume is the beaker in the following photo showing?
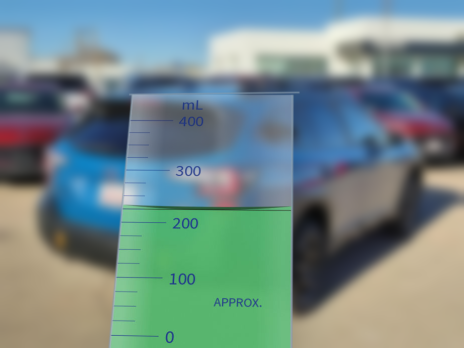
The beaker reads mL 225
